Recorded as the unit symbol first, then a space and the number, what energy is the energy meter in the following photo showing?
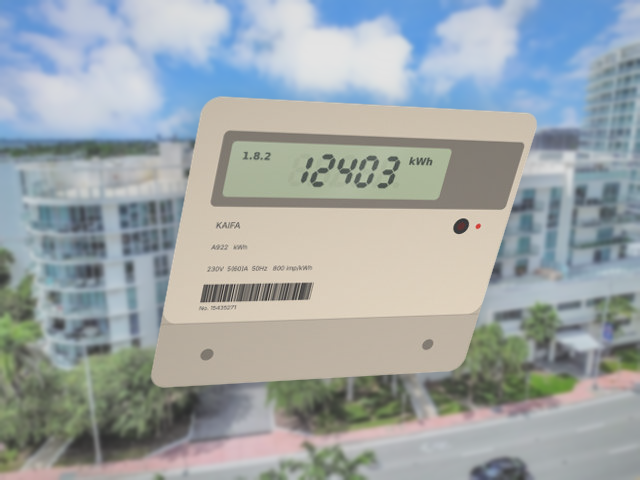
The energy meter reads kWh 12403
